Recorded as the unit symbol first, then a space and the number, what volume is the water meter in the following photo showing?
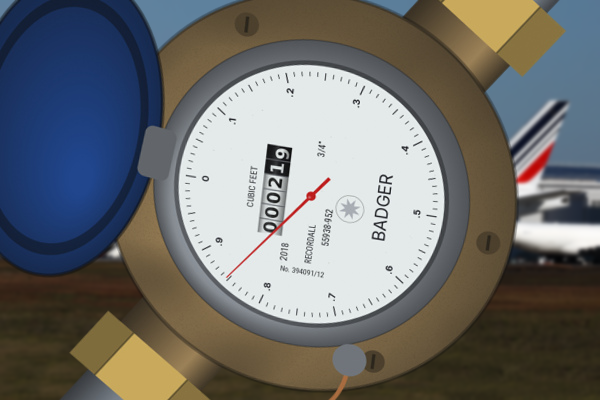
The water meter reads ft³ 218.85
